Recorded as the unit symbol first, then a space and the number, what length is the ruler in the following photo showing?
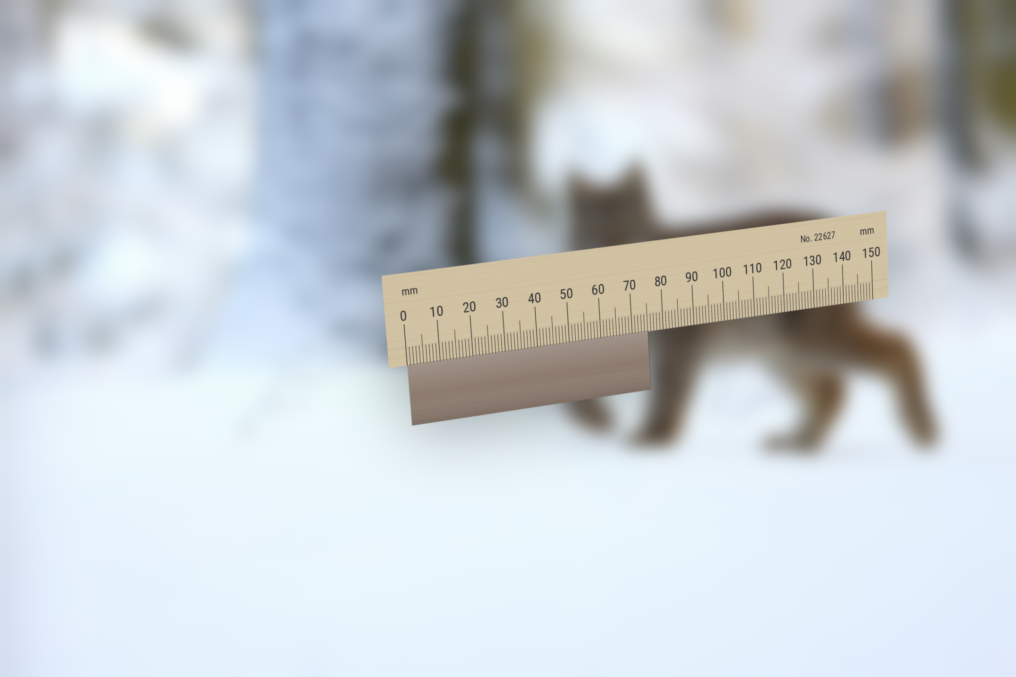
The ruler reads mm 75
